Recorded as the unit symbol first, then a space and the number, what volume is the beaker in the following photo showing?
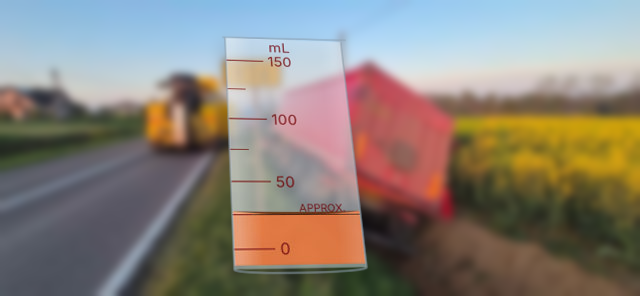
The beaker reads mL 25
